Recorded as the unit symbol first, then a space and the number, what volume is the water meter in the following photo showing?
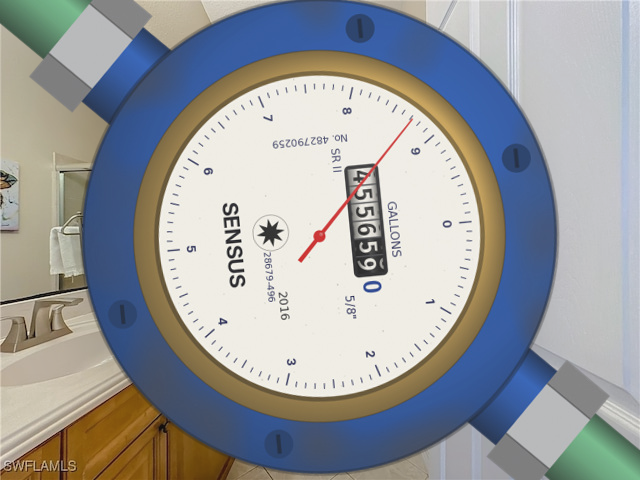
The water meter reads gal 4556588.7
